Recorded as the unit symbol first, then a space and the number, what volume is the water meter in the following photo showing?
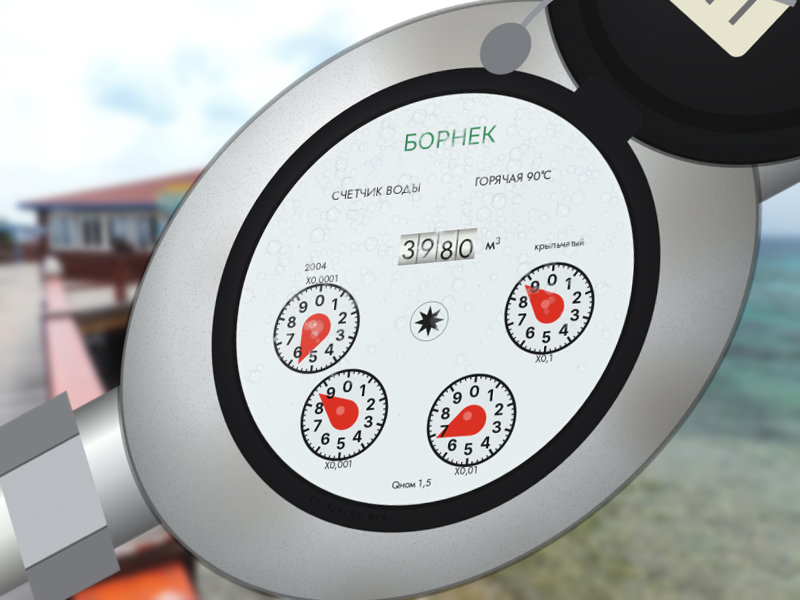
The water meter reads m³ 3979.8685
